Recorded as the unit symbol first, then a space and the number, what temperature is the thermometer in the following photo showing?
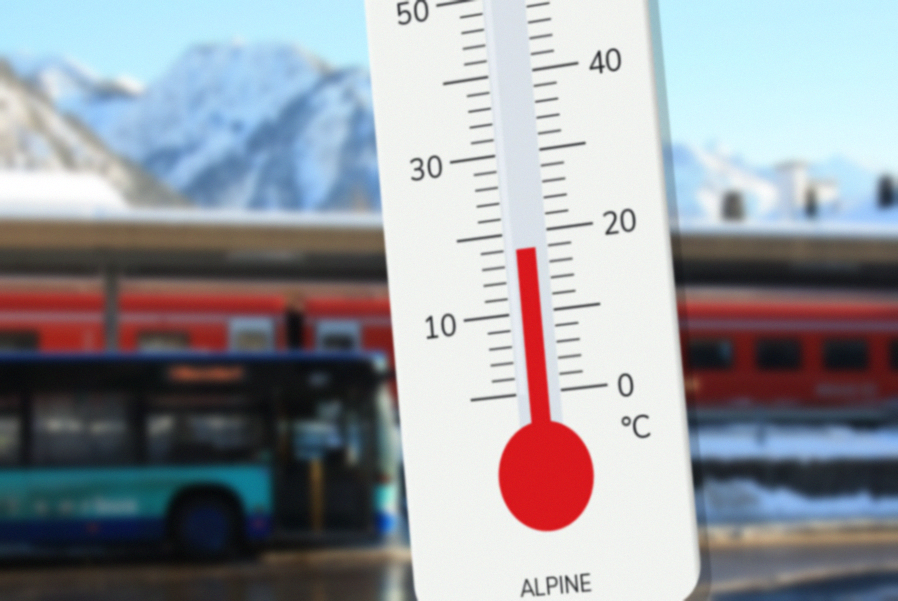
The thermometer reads °C 18
